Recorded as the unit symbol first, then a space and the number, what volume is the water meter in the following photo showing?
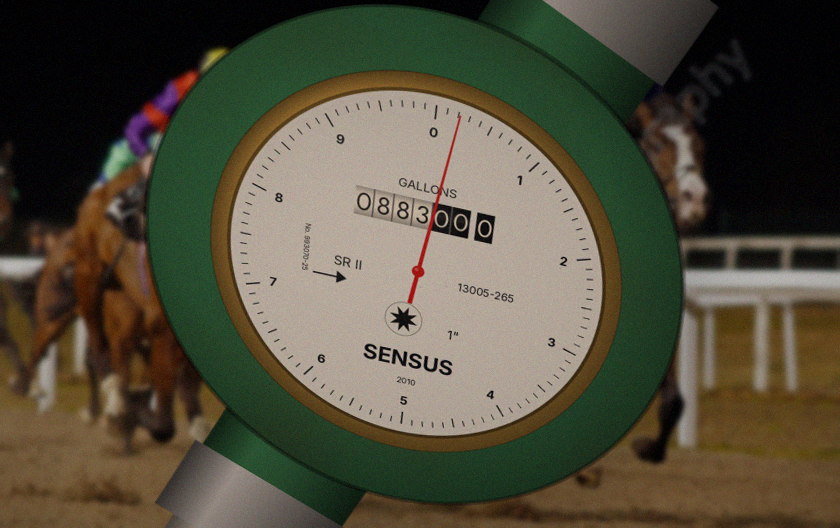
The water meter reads gal 883000.2
